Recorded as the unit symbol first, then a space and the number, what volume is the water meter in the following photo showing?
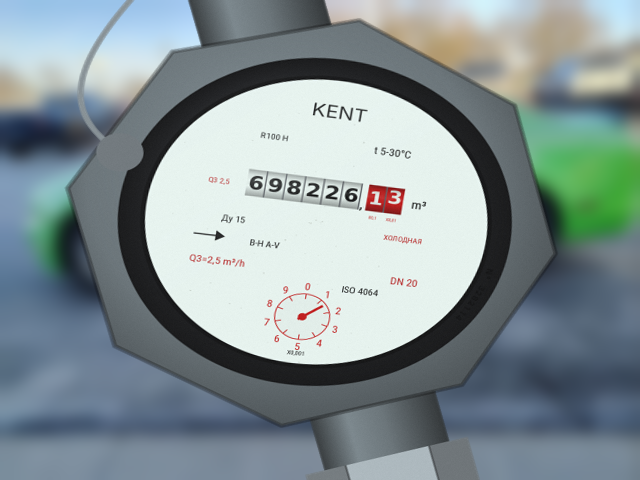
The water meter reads m³ 698226.131
